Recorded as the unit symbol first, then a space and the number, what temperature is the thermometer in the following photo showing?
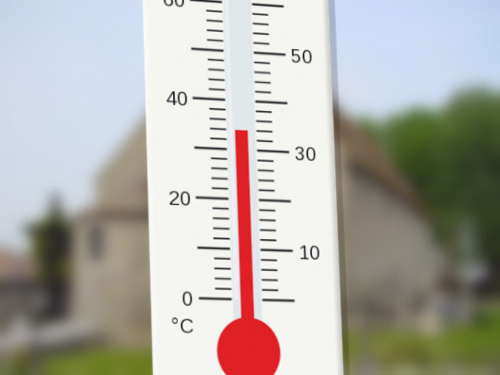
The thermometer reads °C 34
